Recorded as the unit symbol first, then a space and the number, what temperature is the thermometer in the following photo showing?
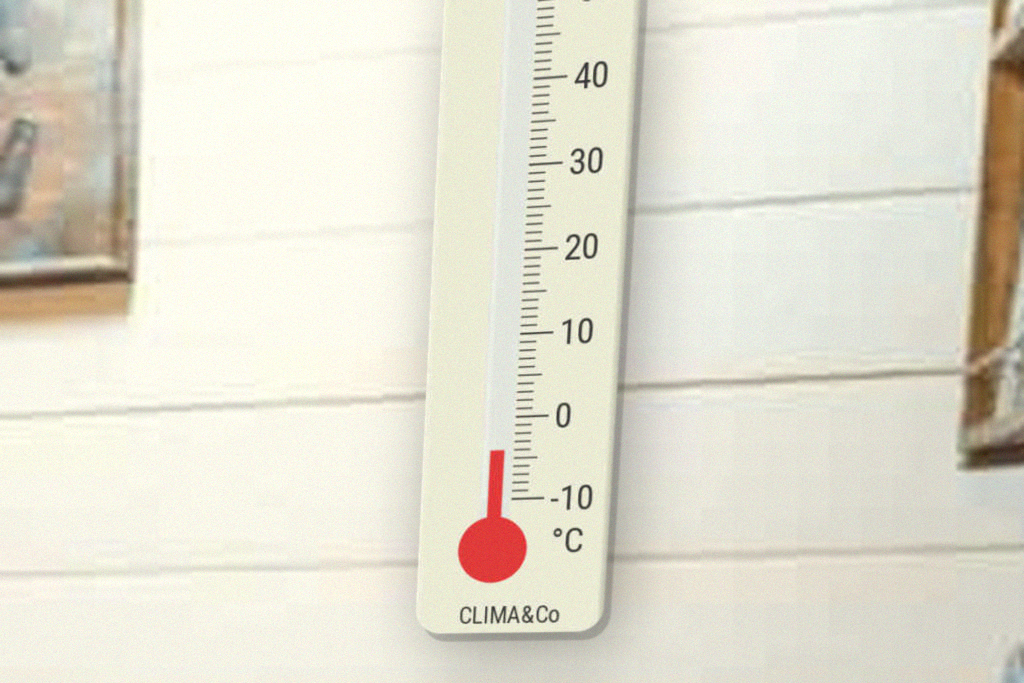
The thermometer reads °C -4
